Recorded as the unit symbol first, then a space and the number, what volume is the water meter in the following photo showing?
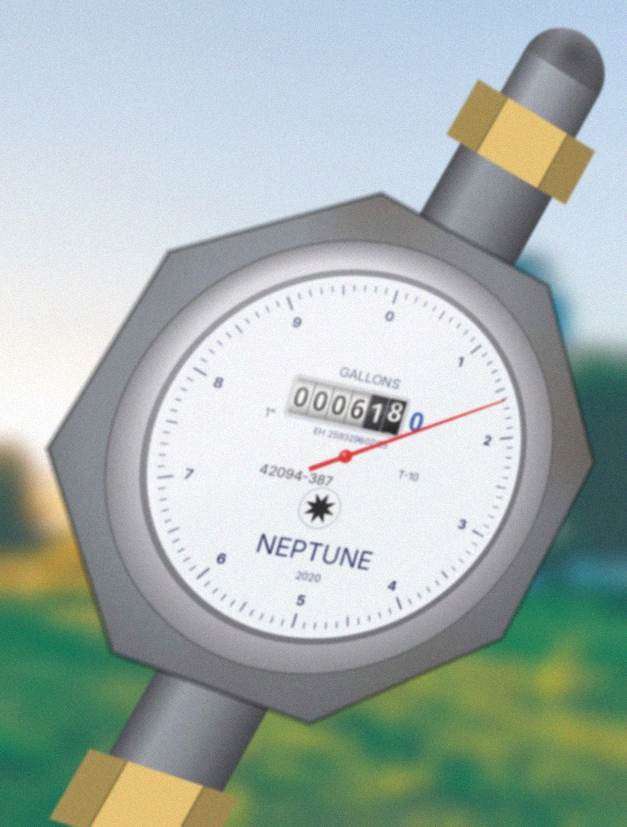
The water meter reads gal 6181.6
